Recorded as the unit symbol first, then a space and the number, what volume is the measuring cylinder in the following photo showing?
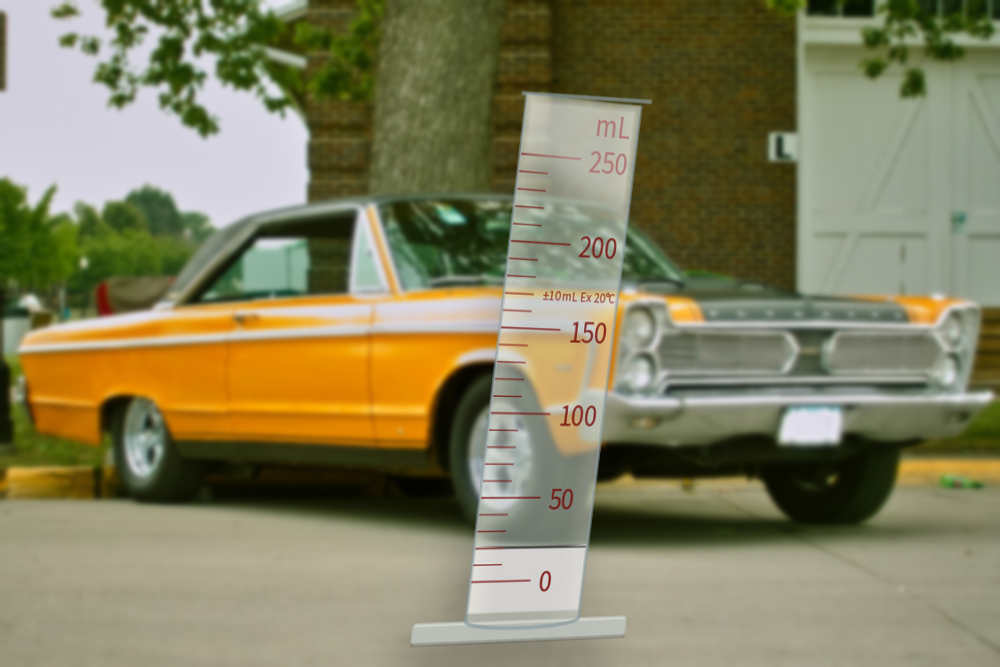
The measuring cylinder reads mL 20
